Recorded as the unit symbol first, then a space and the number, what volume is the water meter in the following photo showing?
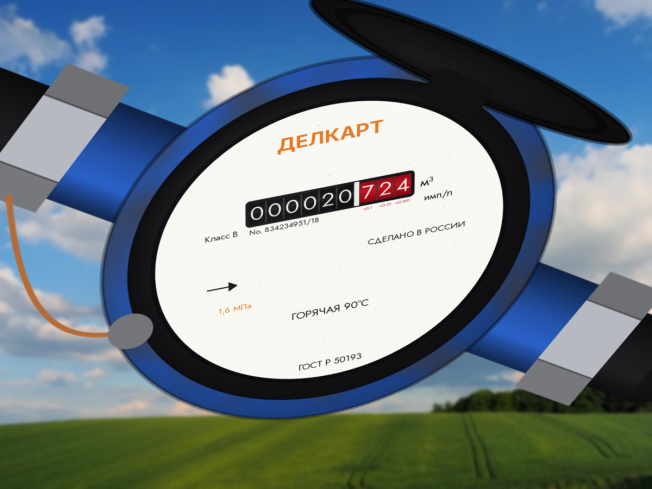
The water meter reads m³ 20.724
